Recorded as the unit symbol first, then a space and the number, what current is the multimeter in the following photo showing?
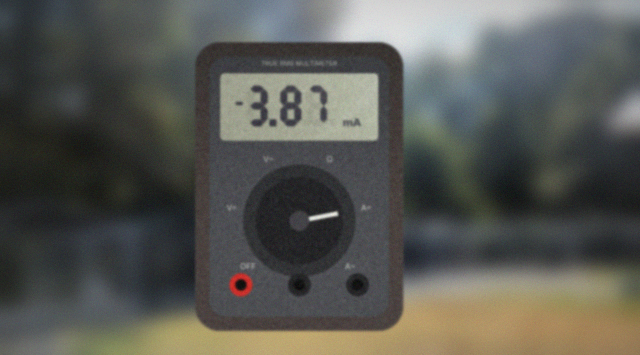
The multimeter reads mA -3.87
